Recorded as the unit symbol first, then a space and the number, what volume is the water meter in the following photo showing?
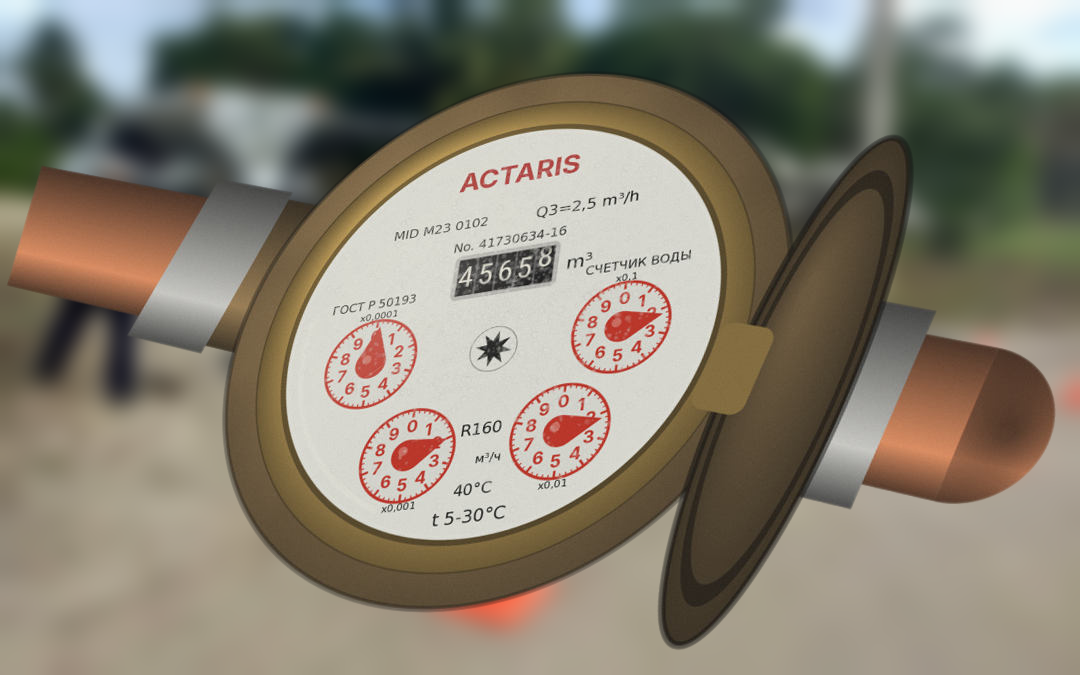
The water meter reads m³ 45658.2220
